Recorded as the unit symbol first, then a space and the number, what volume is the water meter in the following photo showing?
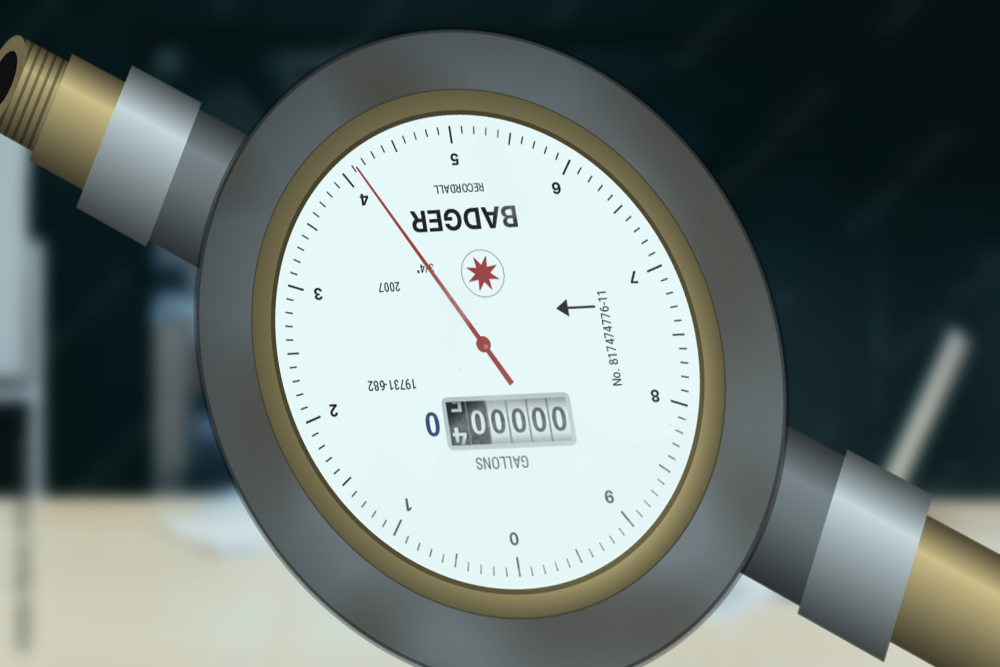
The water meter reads gal 44.1
